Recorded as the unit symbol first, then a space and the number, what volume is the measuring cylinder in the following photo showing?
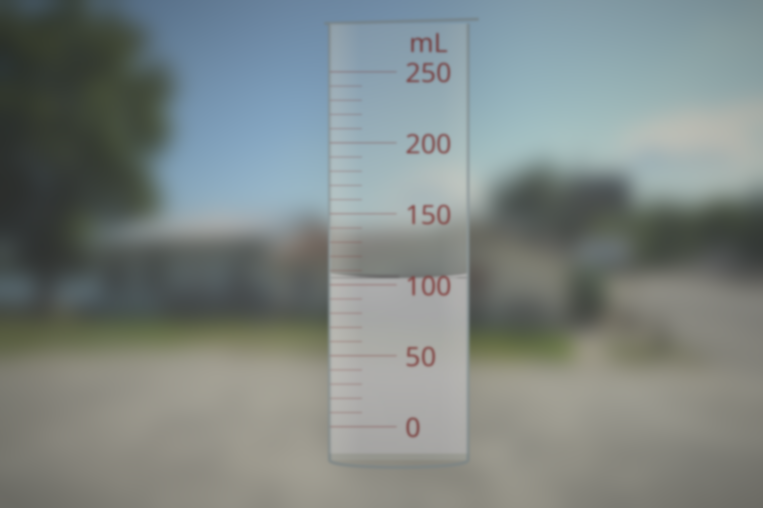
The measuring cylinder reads mL 105
